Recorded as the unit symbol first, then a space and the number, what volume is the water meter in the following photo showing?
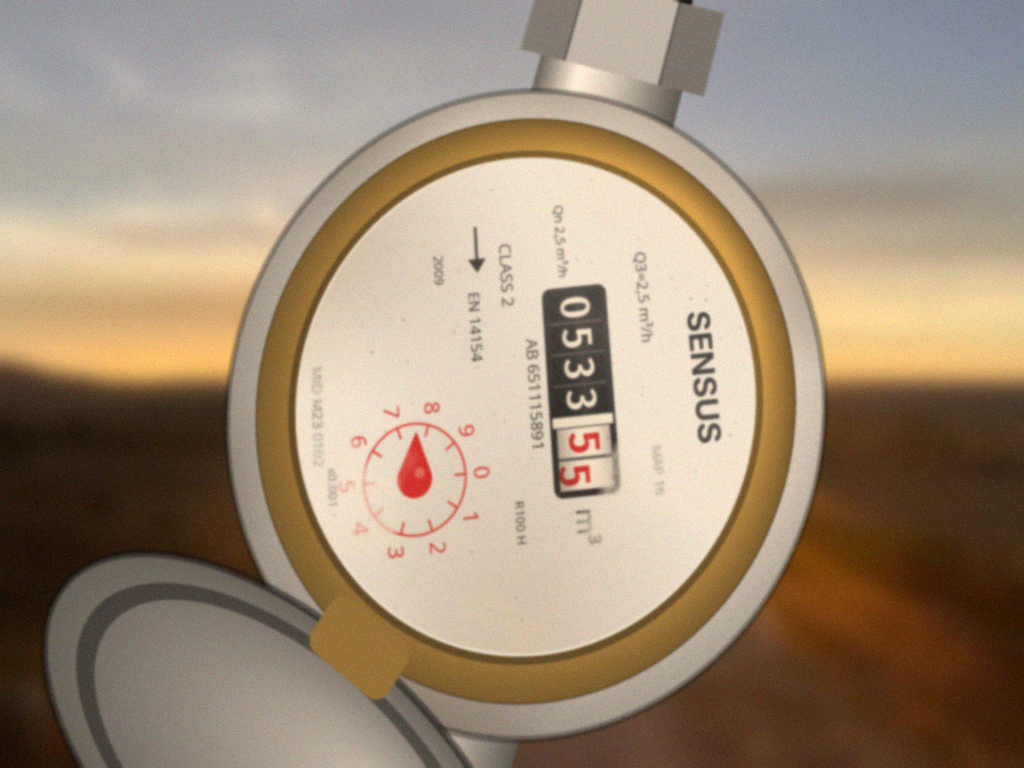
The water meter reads m³ 533.547
